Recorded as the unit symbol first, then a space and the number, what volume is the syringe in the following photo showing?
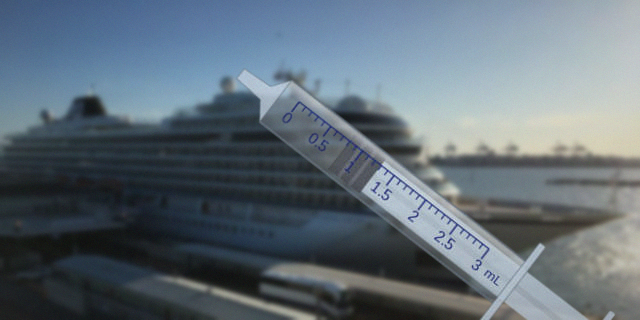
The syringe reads mL 0.8
